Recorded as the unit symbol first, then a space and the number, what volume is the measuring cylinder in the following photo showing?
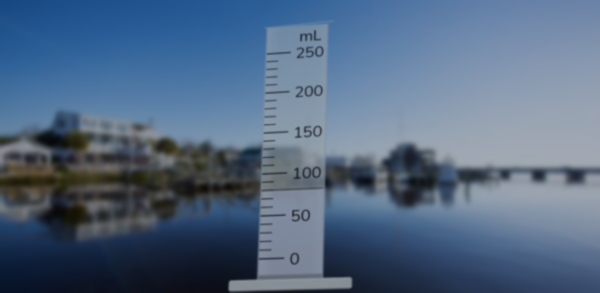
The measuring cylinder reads mL 80
